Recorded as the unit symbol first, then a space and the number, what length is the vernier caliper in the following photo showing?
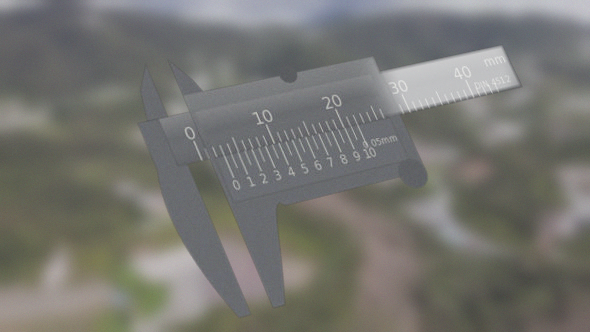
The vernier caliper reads mm 3.0
